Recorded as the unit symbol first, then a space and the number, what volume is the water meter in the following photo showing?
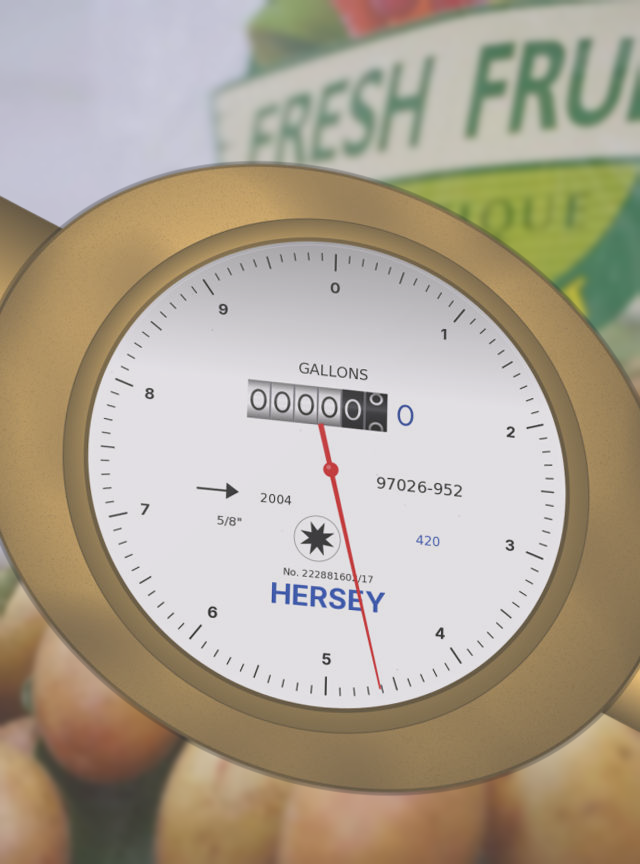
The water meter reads gal 84.6
